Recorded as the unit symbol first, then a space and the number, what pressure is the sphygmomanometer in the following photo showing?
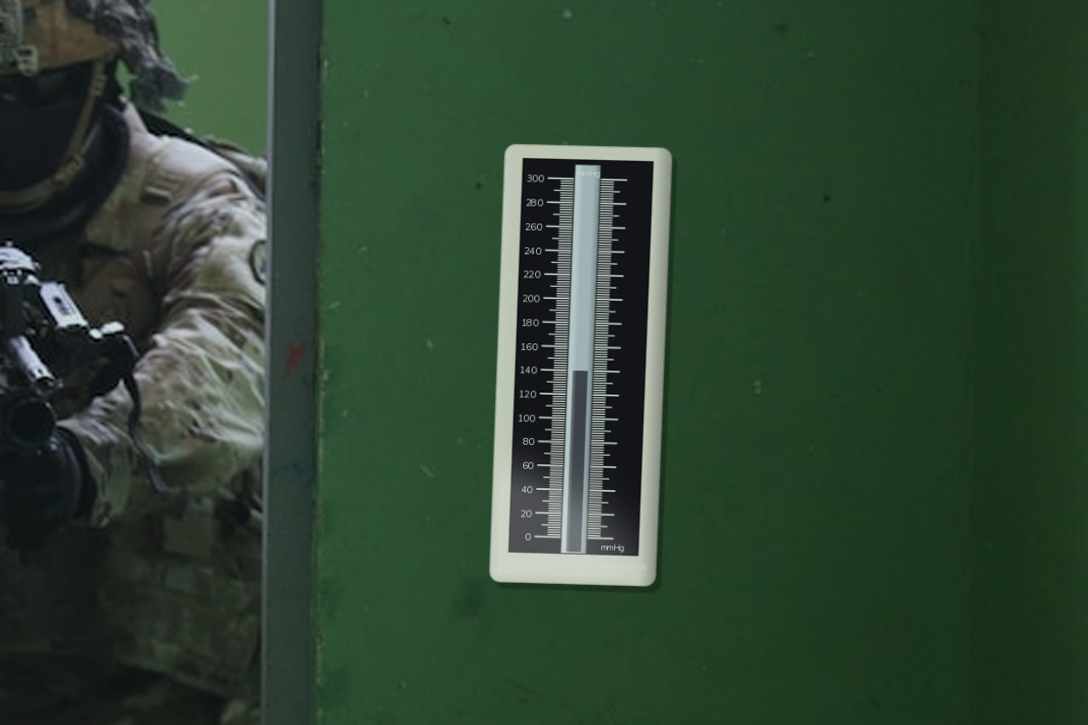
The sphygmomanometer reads mmHg 140
